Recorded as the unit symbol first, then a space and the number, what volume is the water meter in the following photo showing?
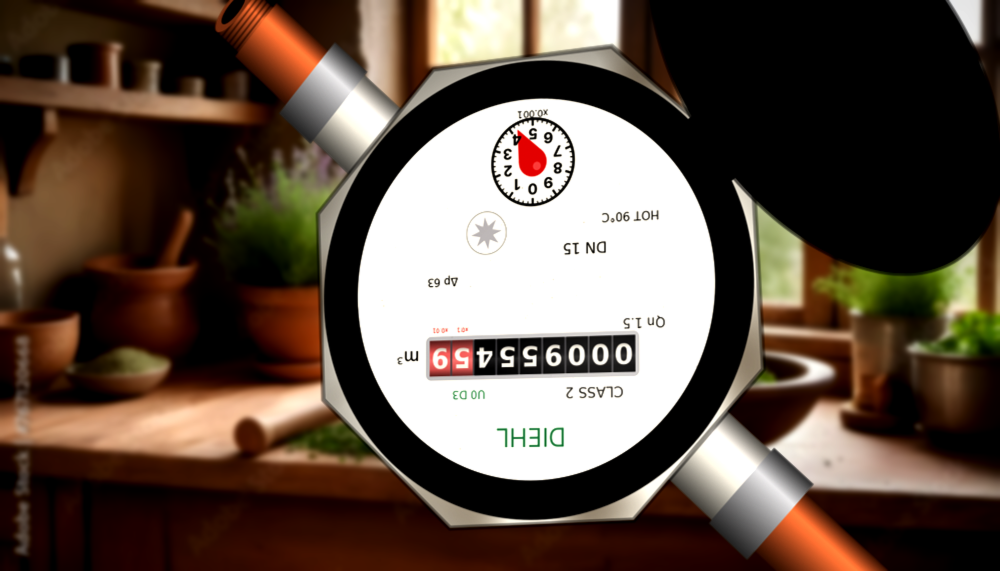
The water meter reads m³ 9554.594
